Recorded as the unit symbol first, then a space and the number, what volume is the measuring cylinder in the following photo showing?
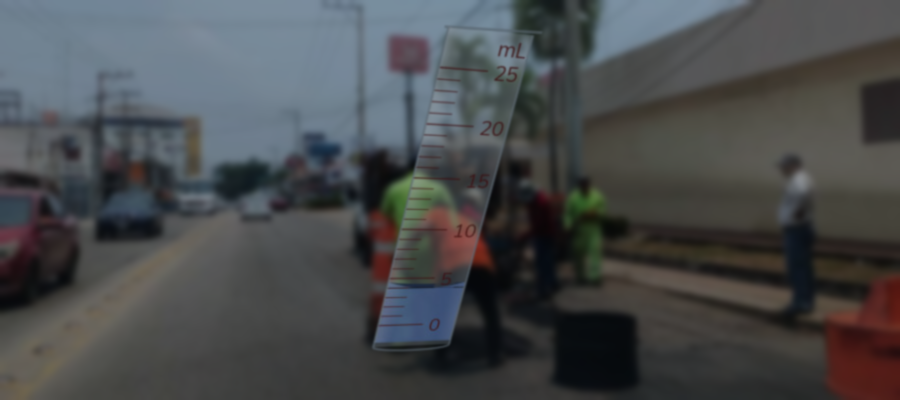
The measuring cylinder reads mL 4
